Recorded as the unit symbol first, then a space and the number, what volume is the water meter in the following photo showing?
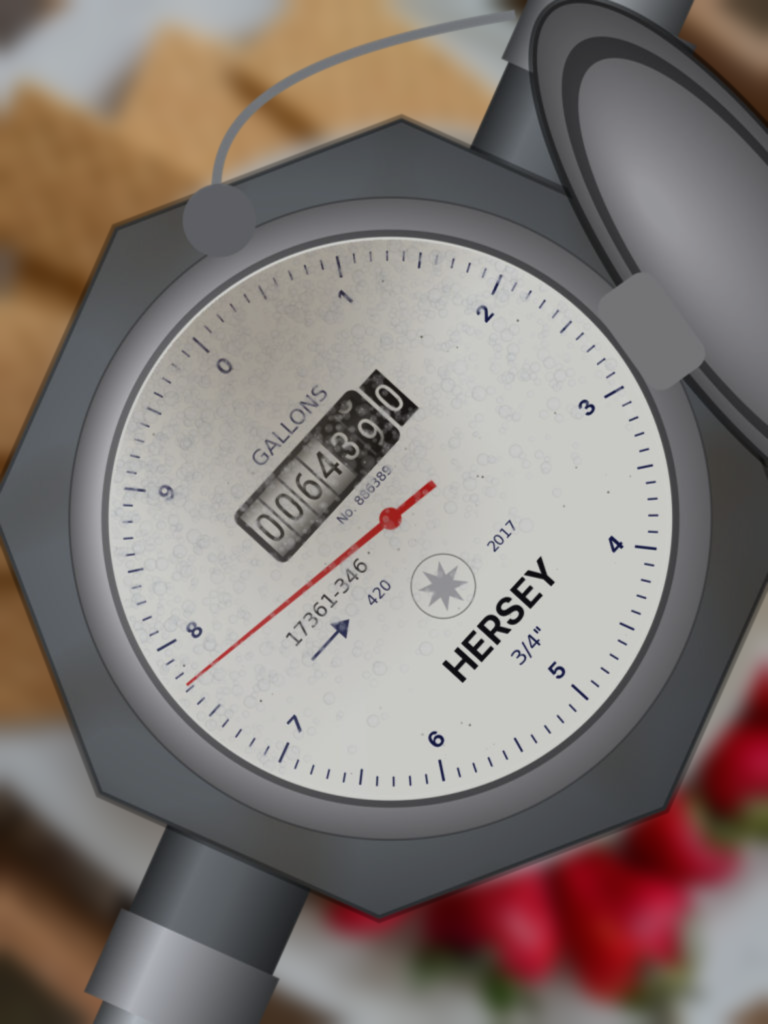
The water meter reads gal 64387.7
